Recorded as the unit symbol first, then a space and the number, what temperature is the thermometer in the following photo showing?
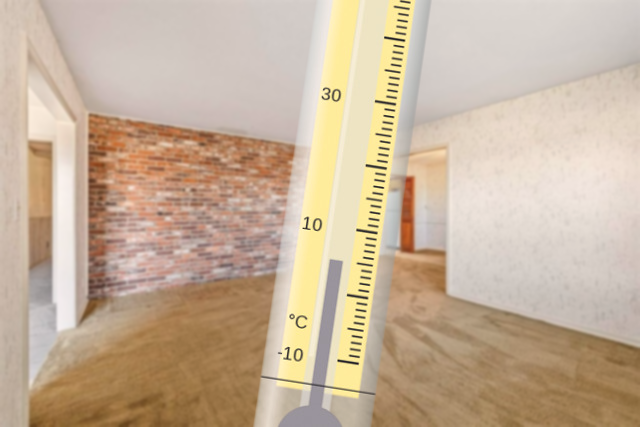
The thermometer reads °C 5
